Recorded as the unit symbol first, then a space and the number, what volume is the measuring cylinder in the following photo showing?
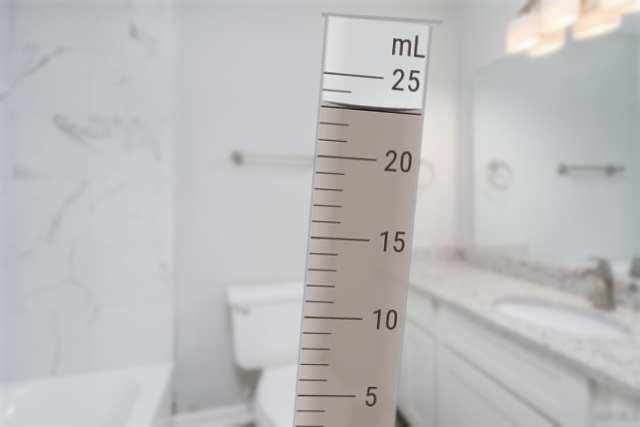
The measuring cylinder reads mL 23
